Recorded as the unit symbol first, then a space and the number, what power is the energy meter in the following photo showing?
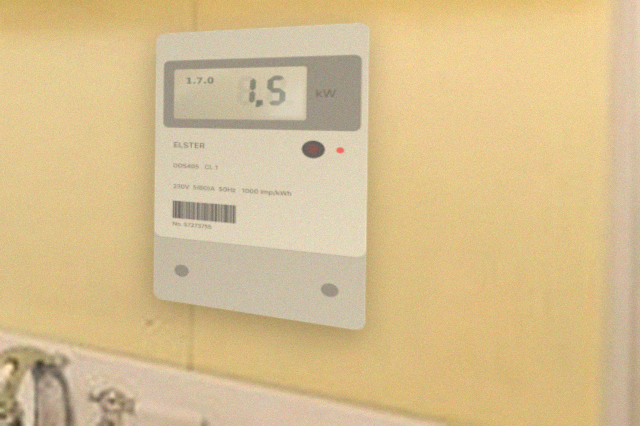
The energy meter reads kW 1.5
